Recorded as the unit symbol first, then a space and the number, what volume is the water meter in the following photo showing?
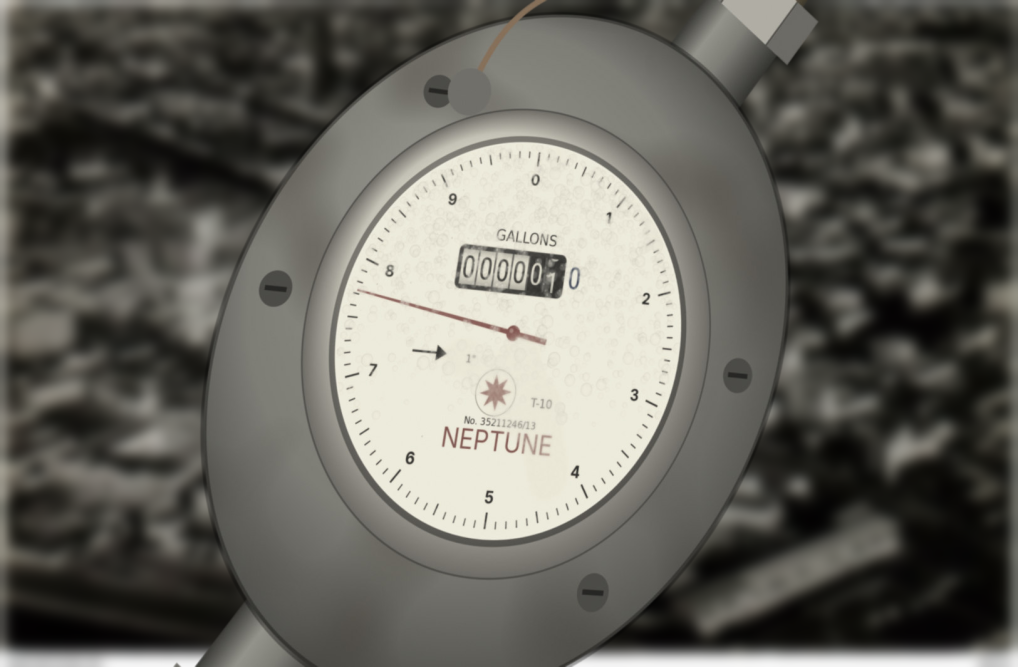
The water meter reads gal 7.7
